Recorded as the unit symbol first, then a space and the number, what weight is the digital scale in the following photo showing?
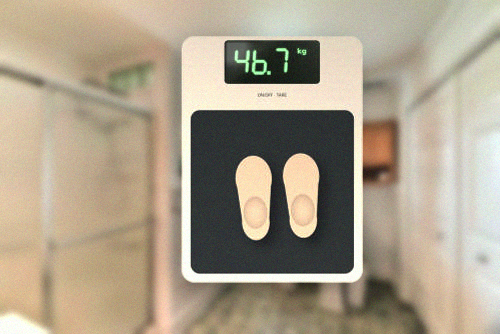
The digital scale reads kg 46.7
